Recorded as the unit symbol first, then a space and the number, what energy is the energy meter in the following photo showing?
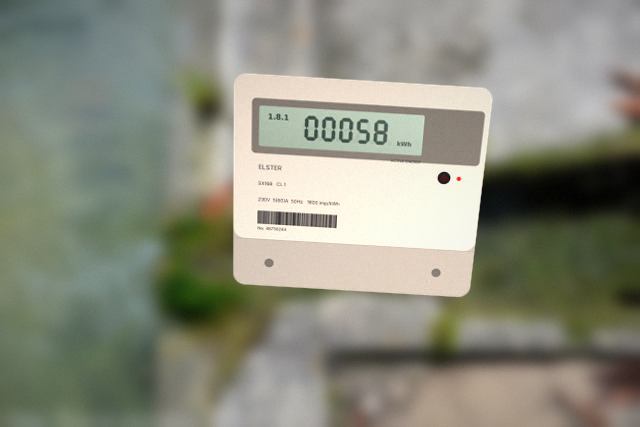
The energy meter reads kWh 58
